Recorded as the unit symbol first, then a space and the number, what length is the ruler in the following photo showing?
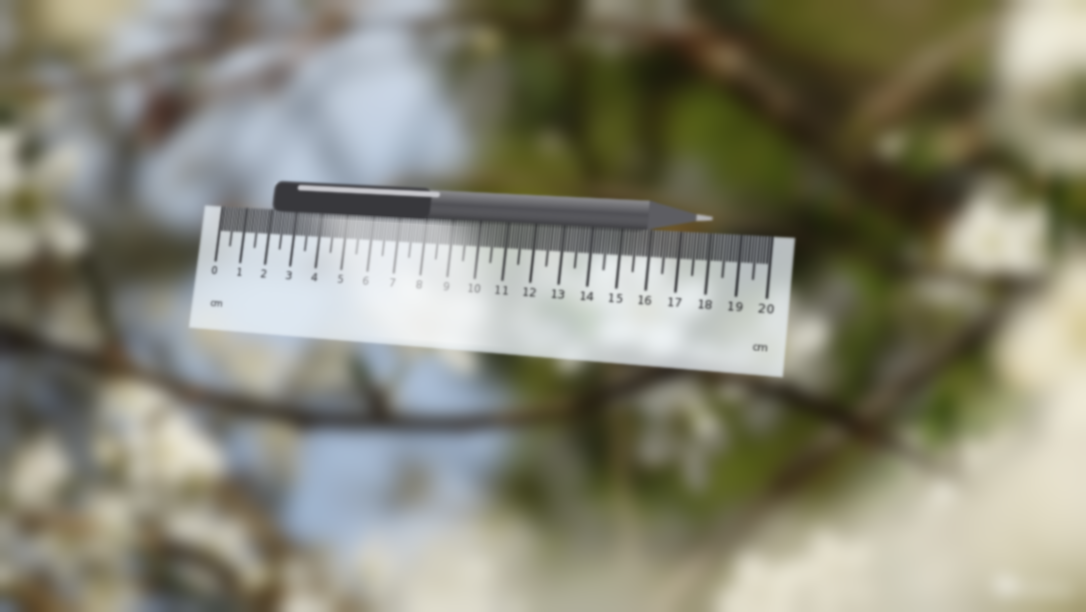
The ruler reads cm 16
